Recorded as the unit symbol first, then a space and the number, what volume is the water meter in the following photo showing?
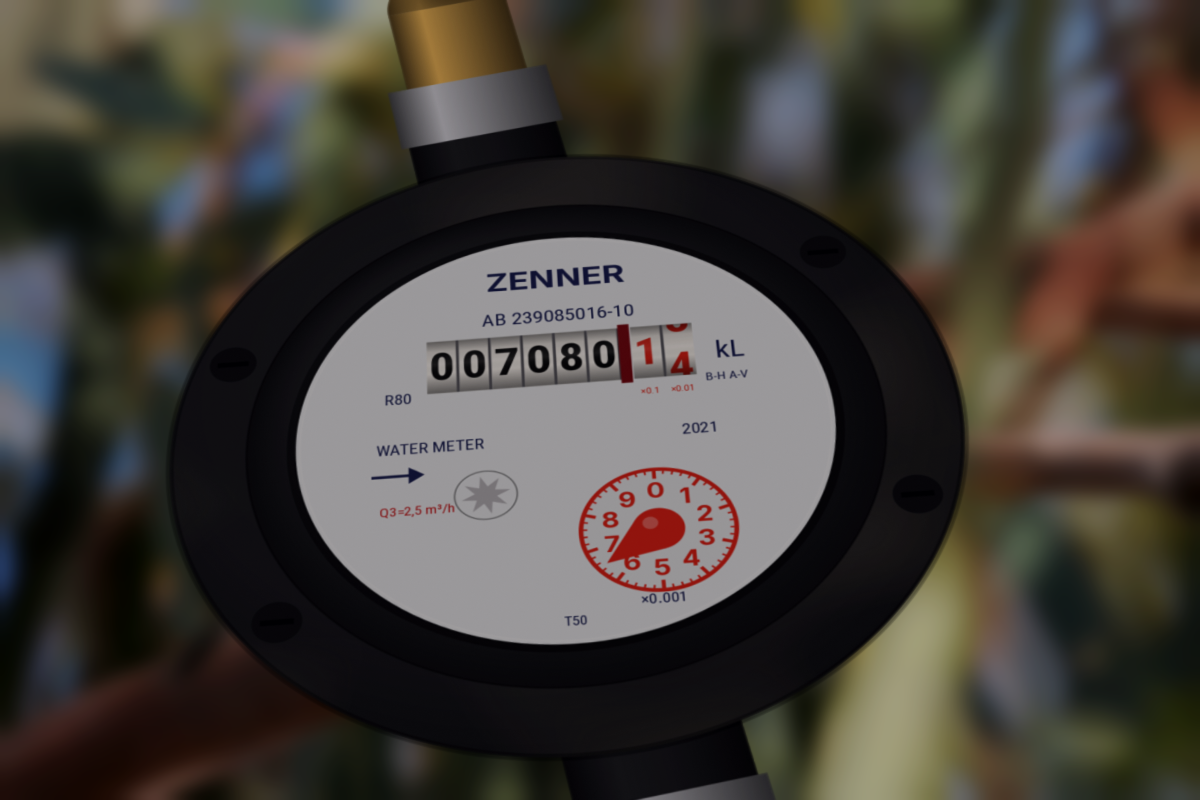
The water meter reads kL 7080.136
